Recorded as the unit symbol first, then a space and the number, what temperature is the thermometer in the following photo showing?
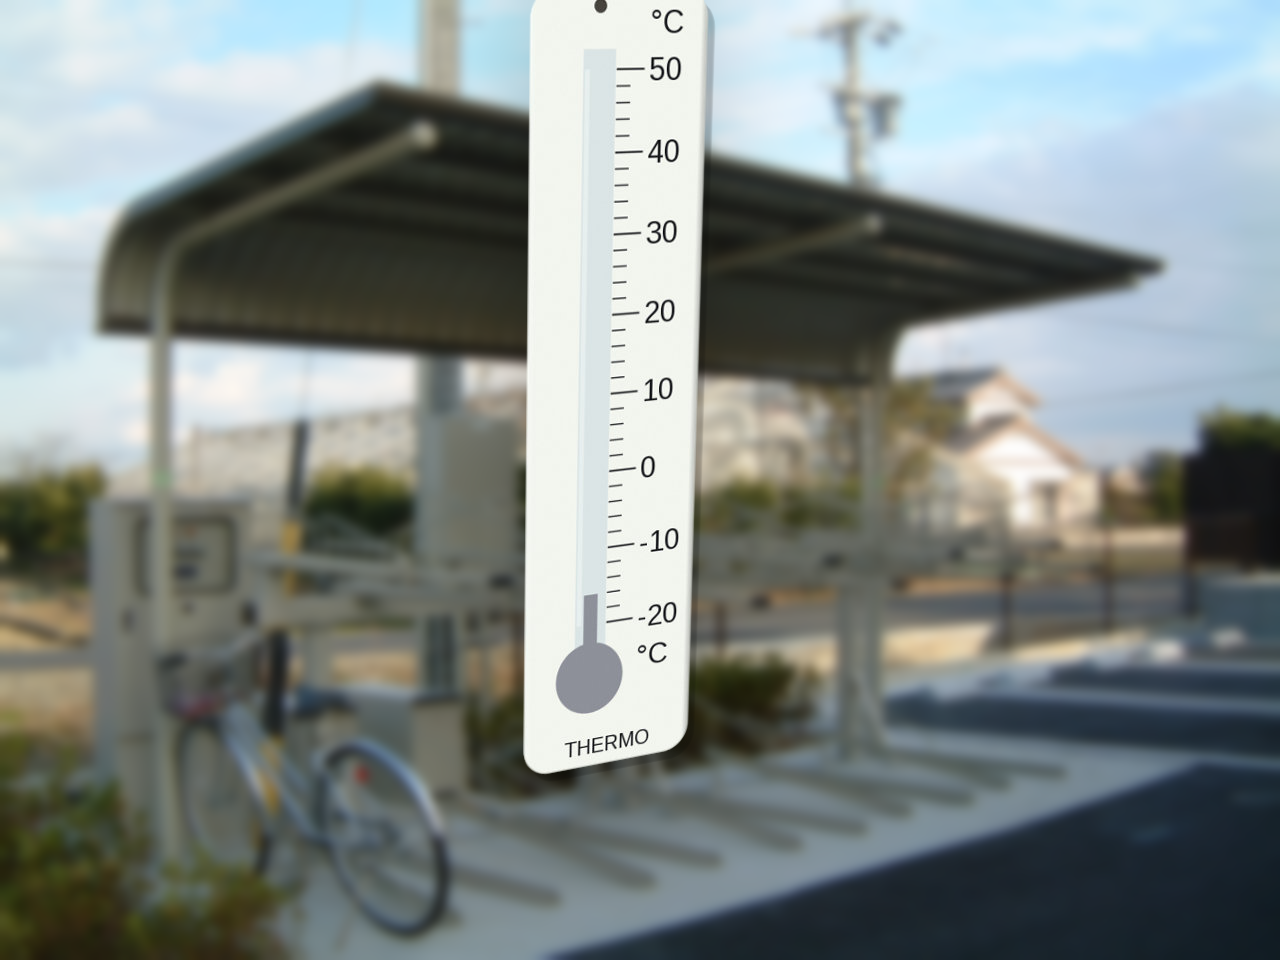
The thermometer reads °C -16
